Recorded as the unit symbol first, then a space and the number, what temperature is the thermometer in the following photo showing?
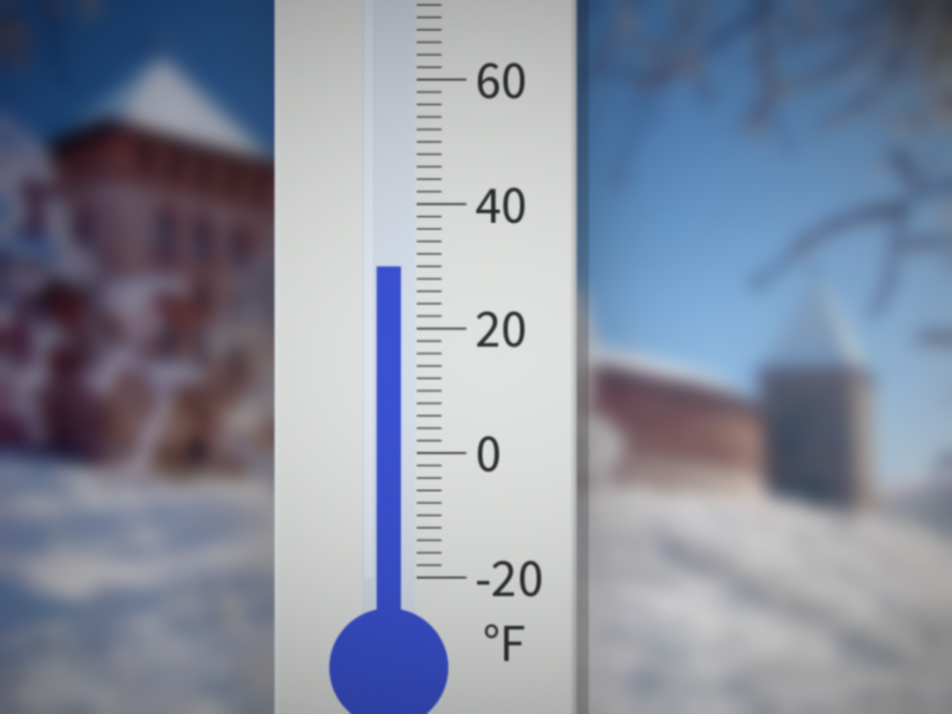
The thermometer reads °F 30
